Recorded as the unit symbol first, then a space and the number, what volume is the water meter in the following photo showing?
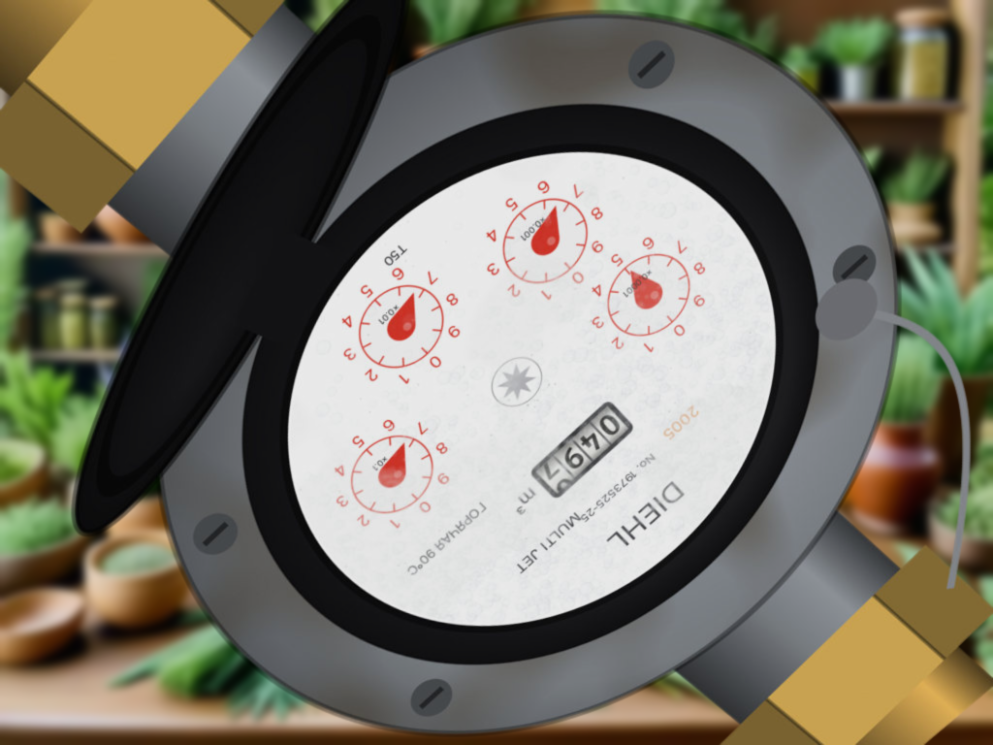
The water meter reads m³ 496.6665
